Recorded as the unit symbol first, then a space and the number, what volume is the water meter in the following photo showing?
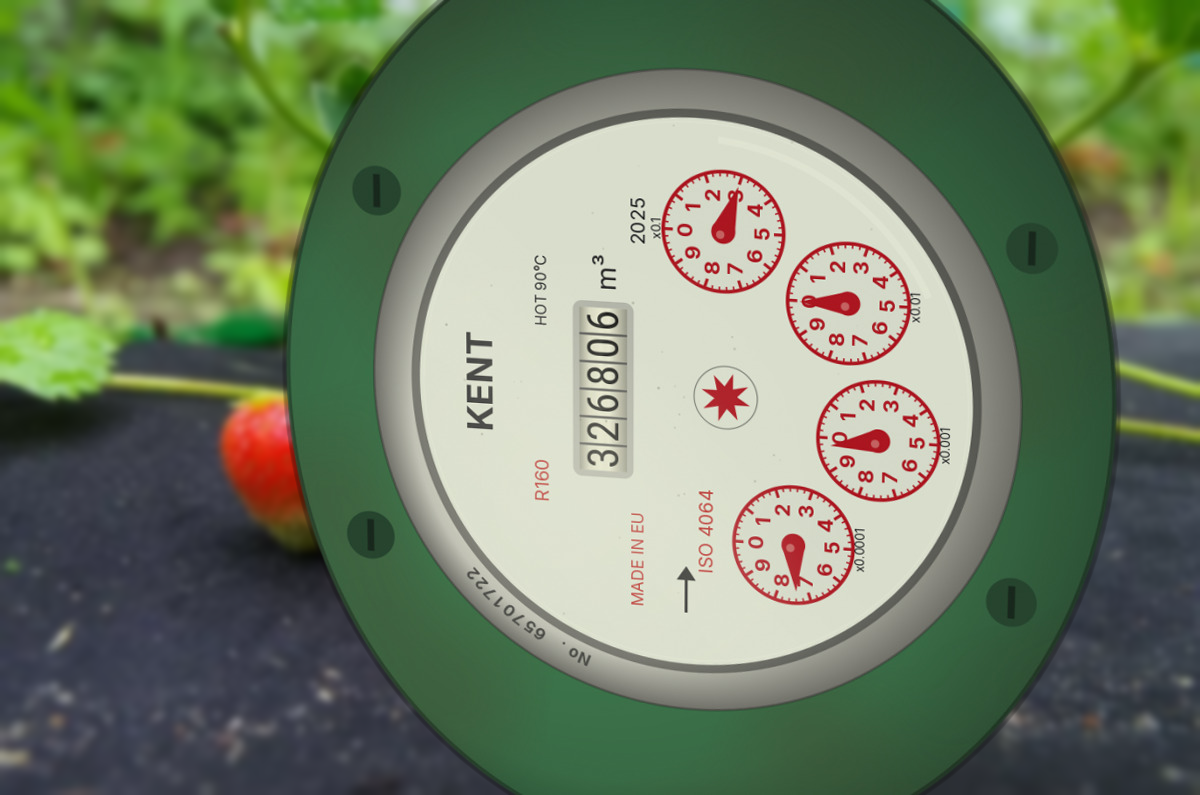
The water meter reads m³ 326806.2997
